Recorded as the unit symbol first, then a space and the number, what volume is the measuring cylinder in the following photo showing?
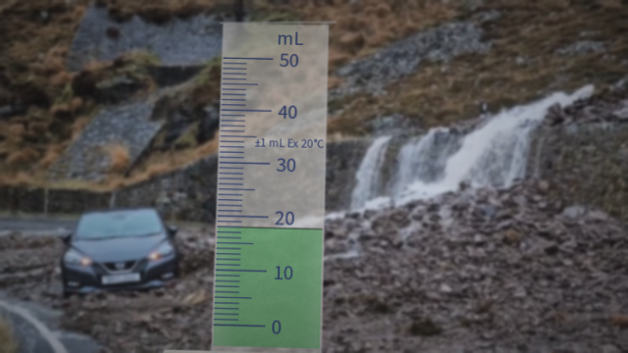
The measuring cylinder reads mL 18
